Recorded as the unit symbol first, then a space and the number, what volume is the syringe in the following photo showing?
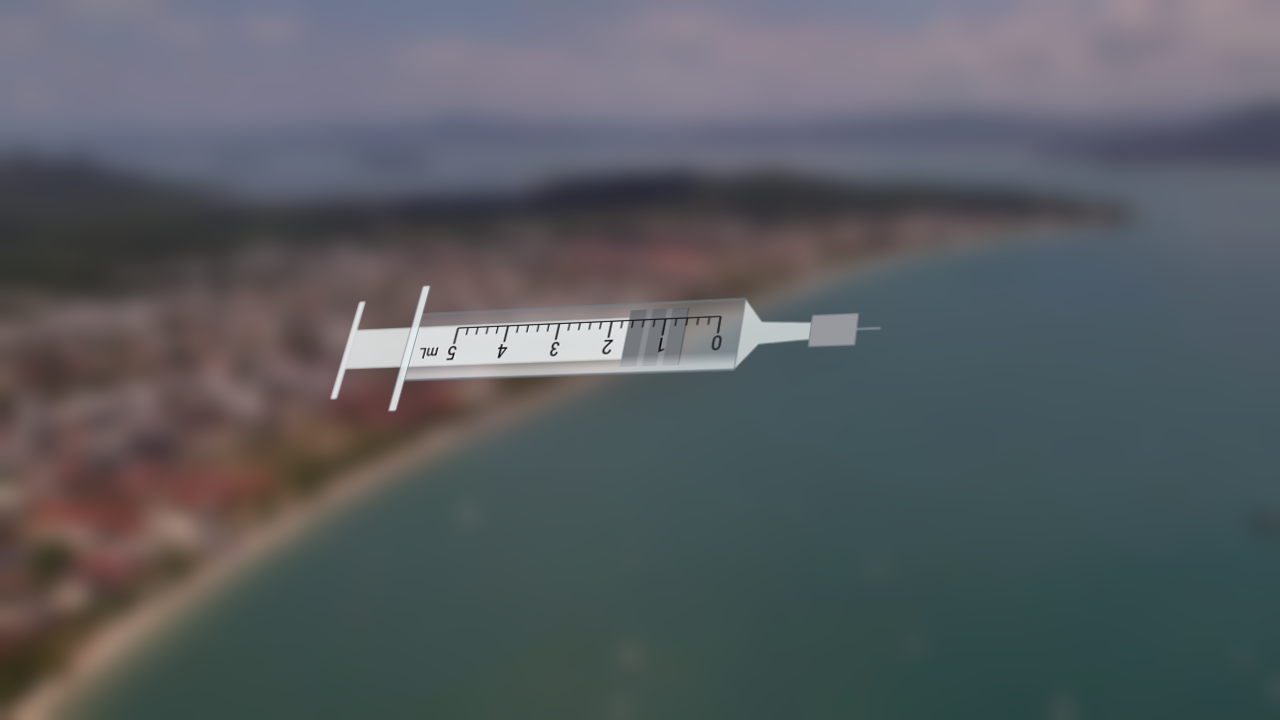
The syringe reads mL 0.6
